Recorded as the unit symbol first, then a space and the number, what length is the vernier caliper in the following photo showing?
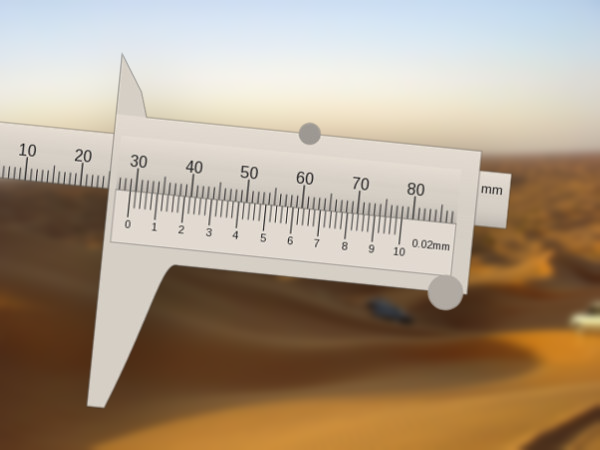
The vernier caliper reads mm 29.0
